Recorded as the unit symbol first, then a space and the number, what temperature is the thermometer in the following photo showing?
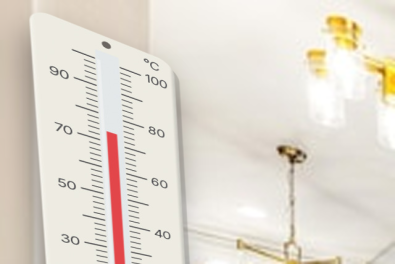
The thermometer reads °C 74
